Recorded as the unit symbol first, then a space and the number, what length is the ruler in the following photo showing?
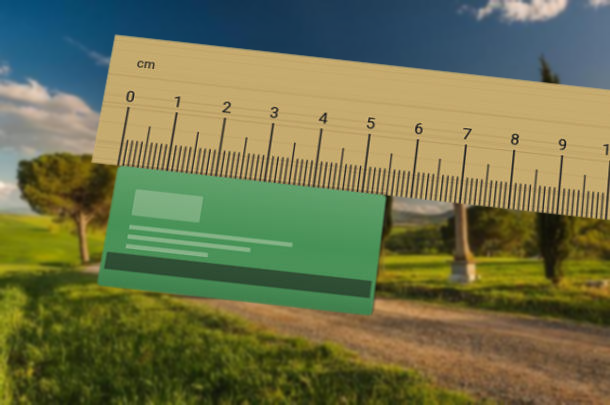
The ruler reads cm 5.5
